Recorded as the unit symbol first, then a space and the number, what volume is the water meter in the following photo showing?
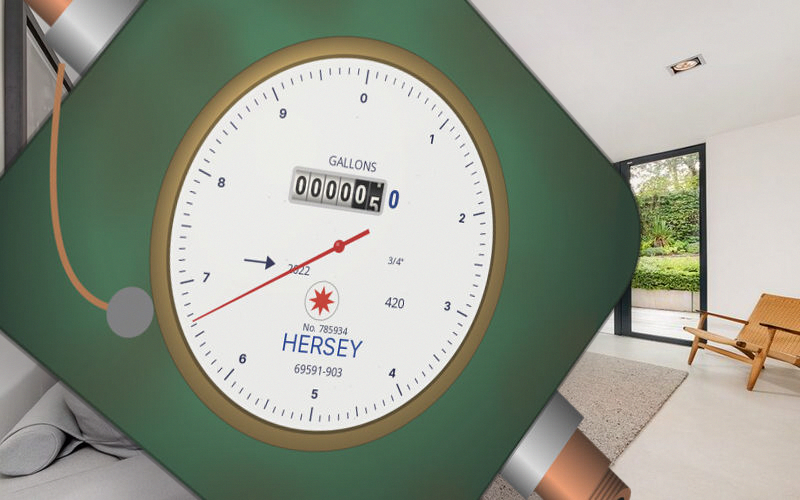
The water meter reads gal 46.6
